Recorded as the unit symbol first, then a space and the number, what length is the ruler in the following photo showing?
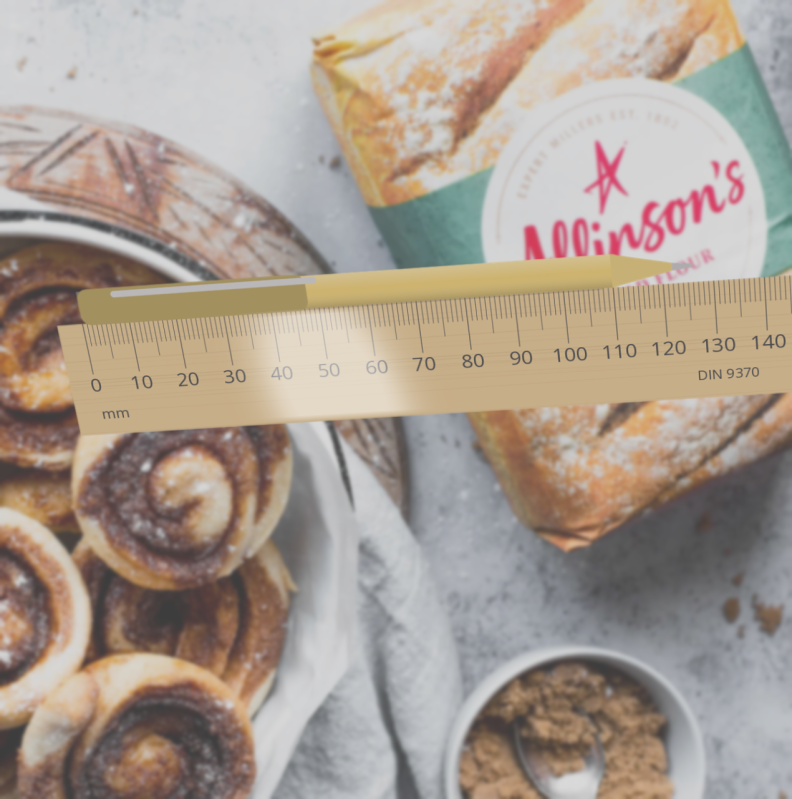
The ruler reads mm 126
